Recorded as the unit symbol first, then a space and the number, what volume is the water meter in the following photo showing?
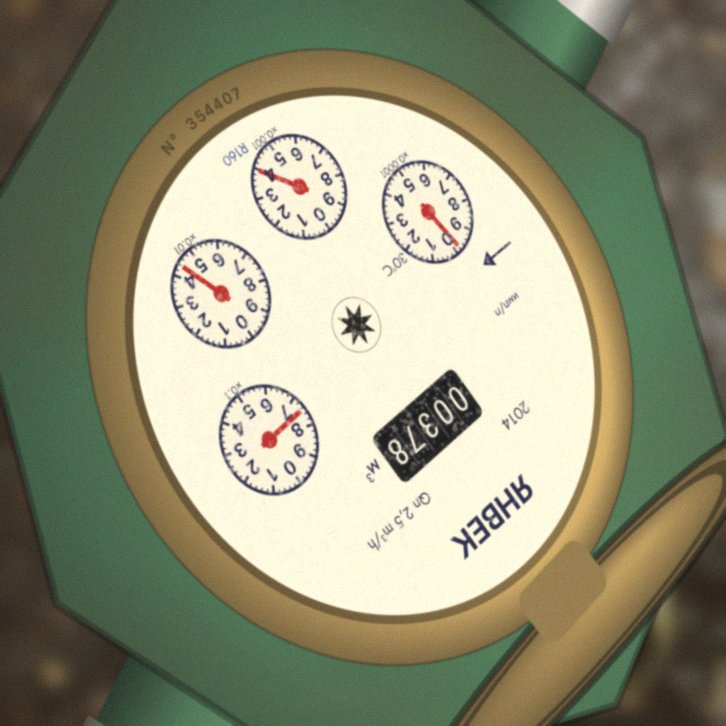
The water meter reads m³ 378.7439
